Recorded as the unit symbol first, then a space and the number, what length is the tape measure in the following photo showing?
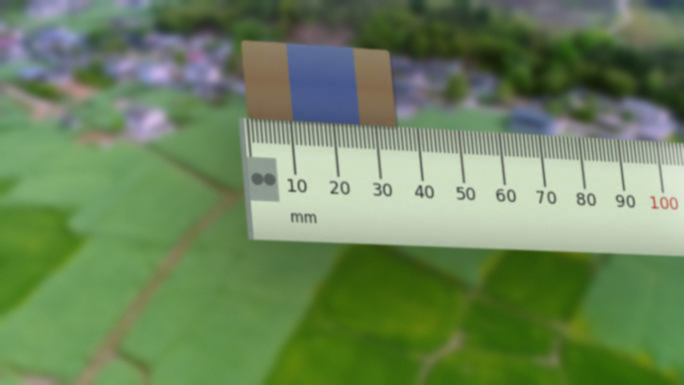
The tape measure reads mm 35
